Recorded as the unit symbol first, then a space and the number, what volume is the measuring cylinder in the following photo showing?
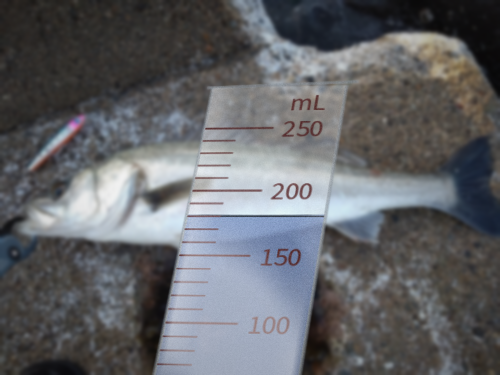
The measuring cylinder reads mL 180
